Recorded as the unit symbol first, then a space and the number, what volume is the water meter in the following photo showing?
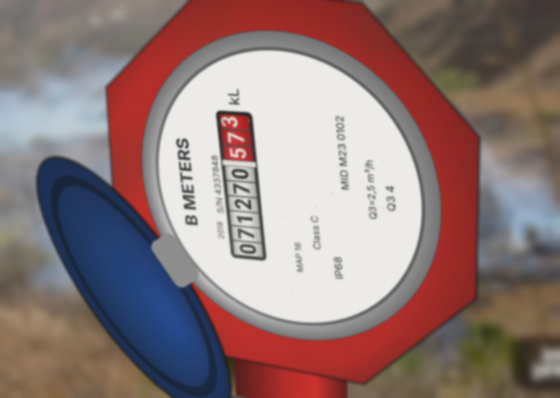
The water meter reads kL 71270.573
